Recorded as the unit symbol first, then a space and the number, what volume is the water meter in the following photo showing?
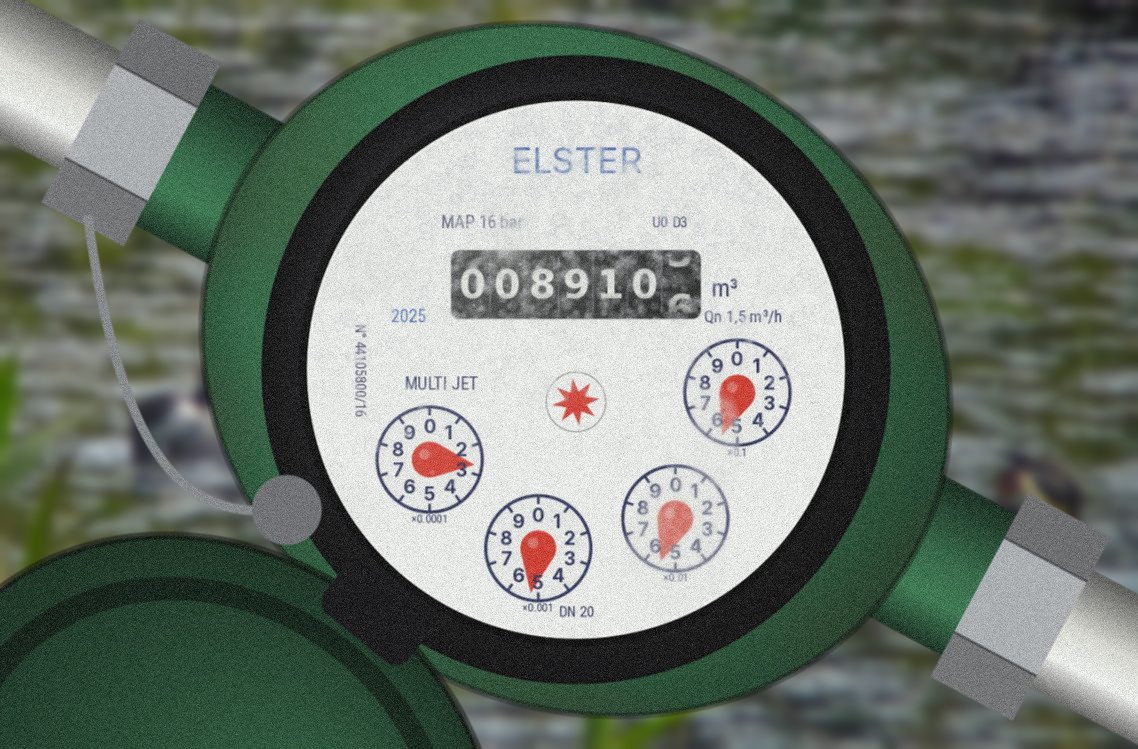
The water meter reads m³ 89105.5552
